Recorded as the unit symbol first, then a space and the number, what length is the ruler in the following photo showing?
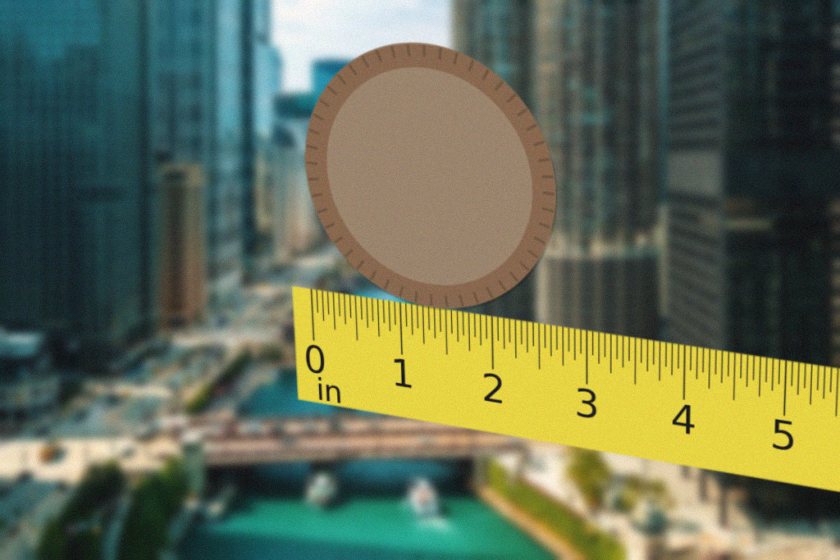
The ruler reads in 2.6875
